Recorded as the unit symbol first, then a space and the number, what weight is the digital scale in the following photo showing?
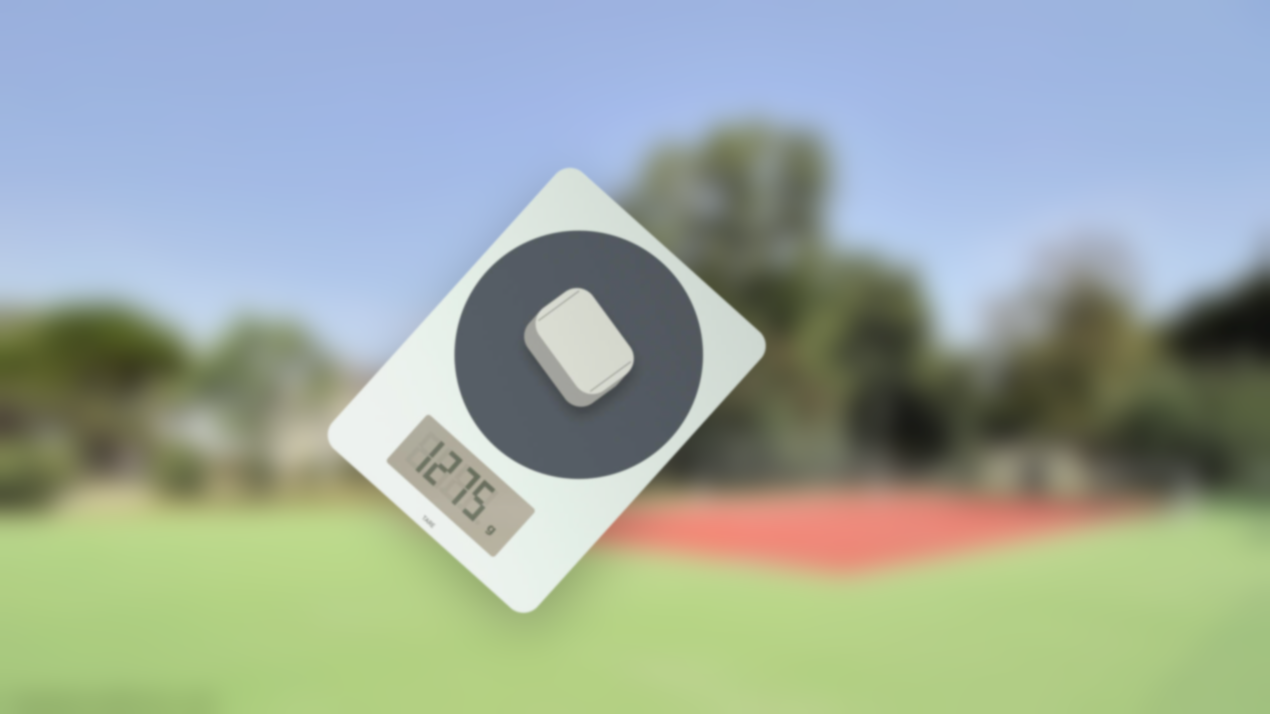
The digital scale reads g 1275
